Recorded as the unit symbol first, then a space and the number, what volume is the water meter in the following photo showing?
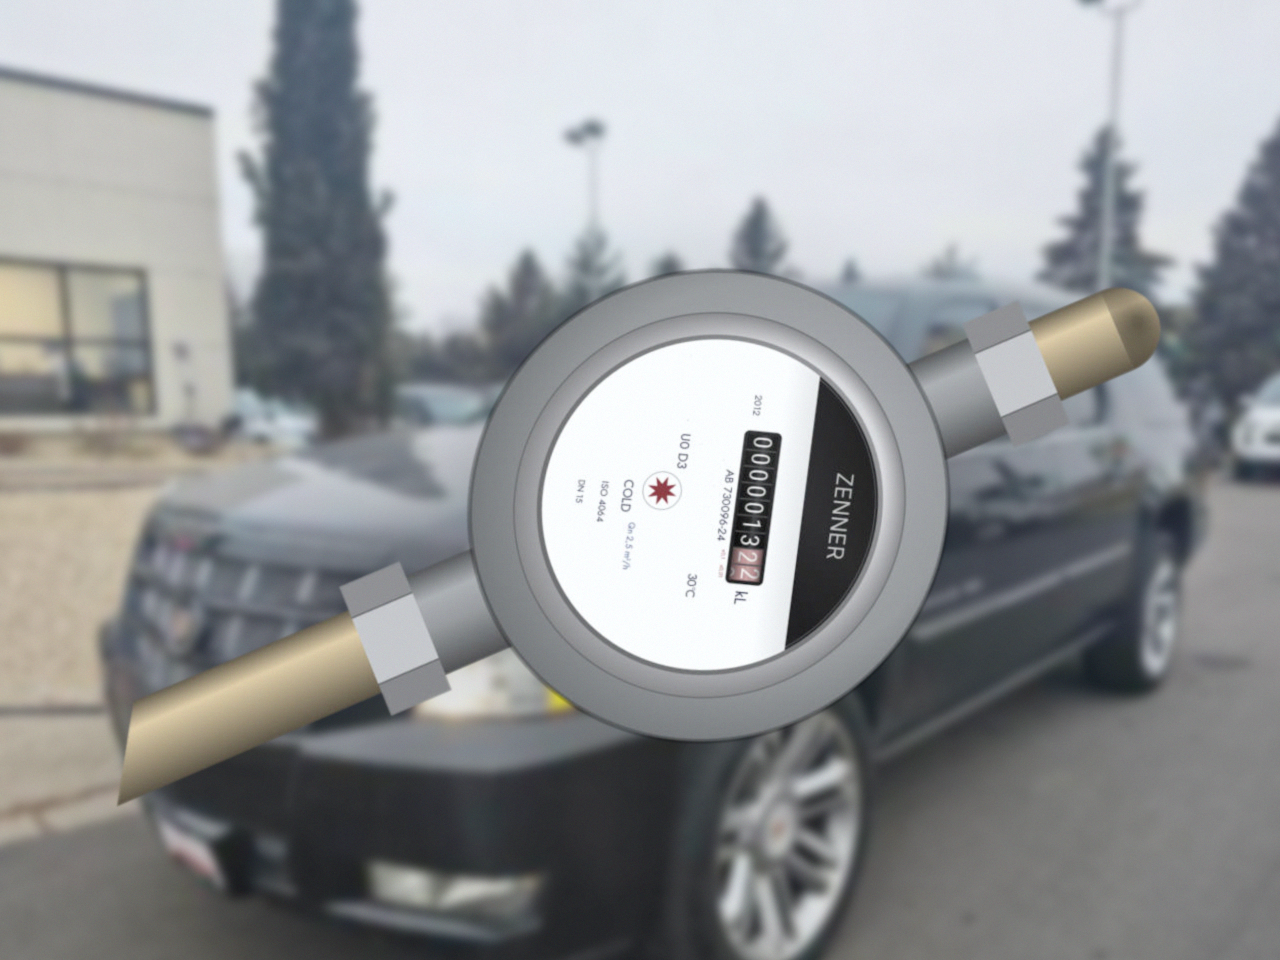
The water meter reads kL 13.22
